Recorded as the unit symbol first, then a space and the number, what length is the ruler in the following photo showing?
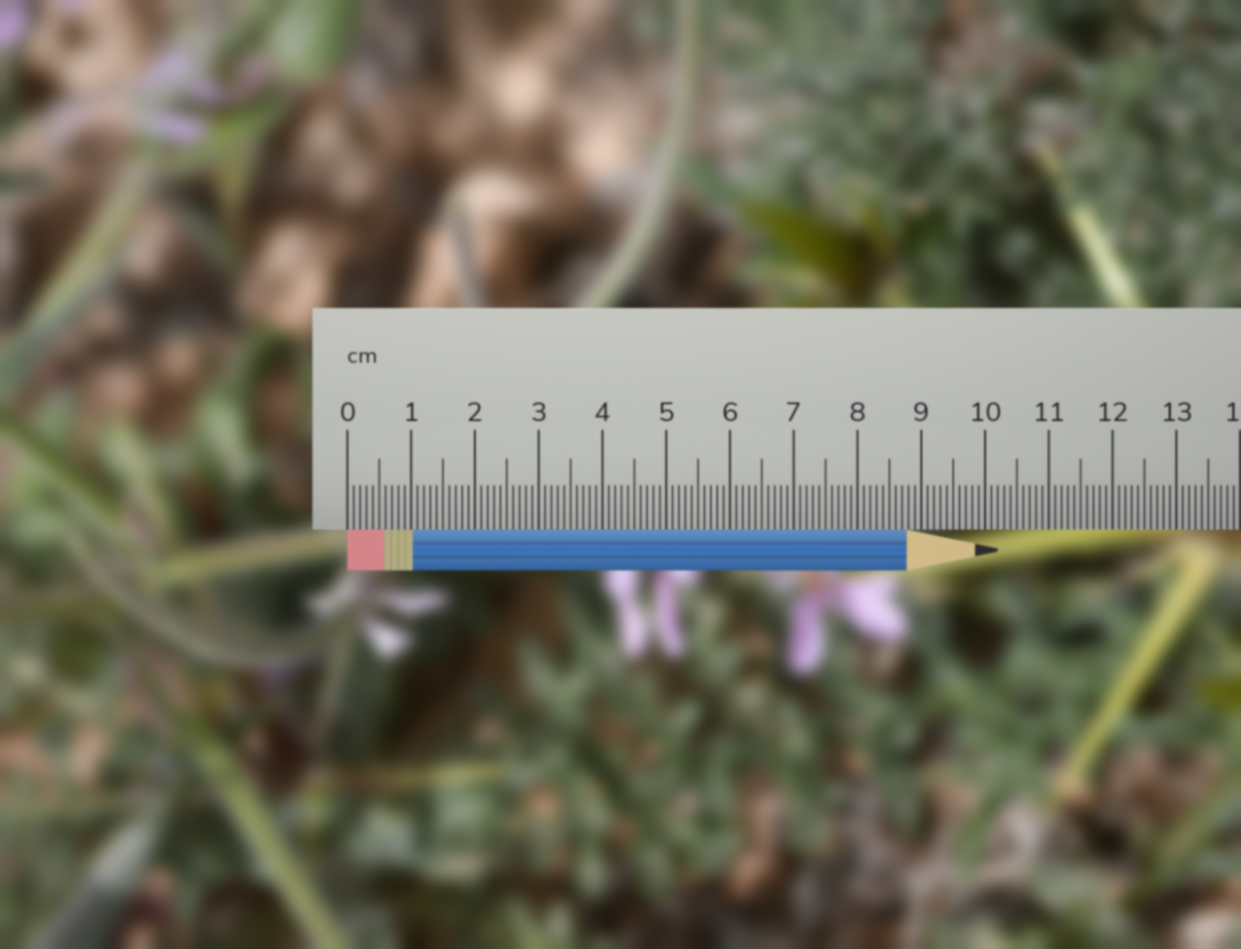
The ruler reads cm 10.2
